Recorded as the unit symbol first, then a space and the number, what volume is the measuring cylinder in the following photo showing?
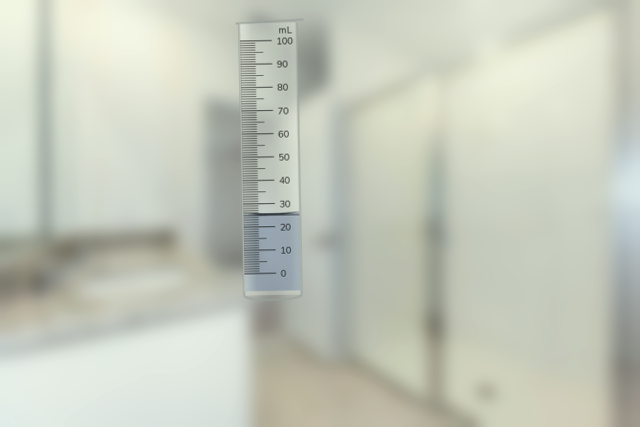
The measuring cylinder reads mL 25
